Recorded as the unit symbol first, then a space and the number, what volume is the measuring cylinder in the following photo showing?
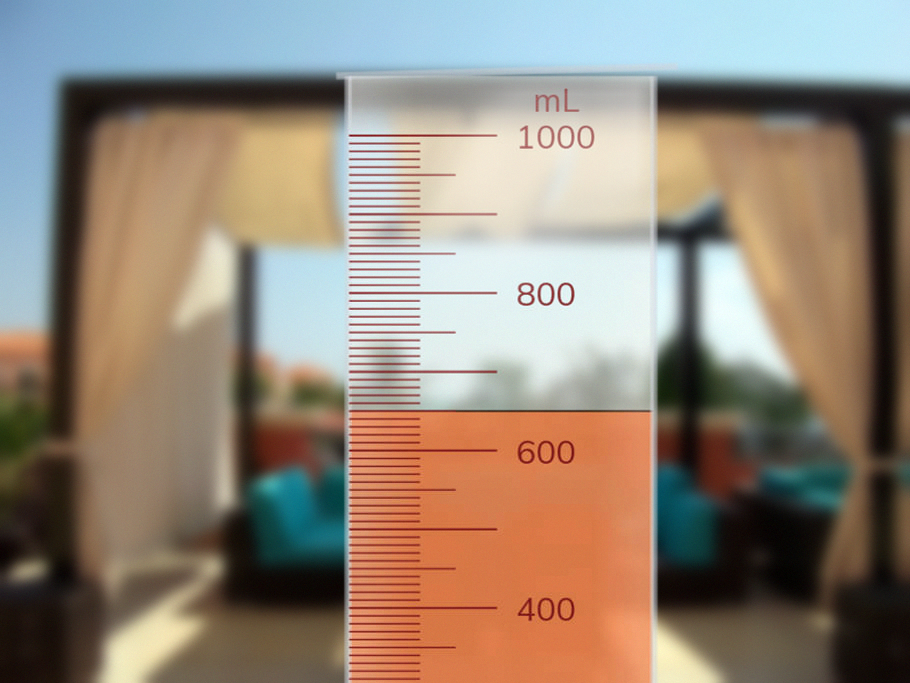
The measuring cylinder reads mL 650
